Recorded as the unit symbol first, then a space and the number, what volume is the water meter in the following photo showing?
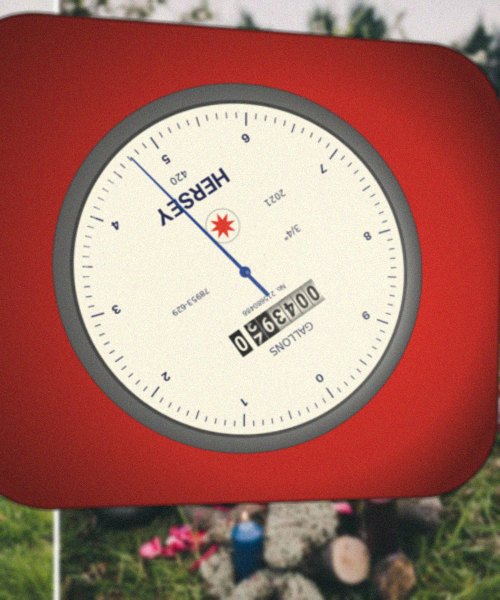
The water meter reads gal 43924.7
